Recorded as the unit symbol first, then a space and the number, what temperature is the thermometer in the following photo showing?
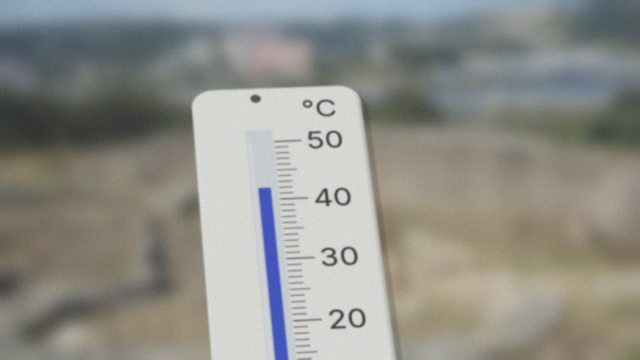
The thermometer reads °C 42
